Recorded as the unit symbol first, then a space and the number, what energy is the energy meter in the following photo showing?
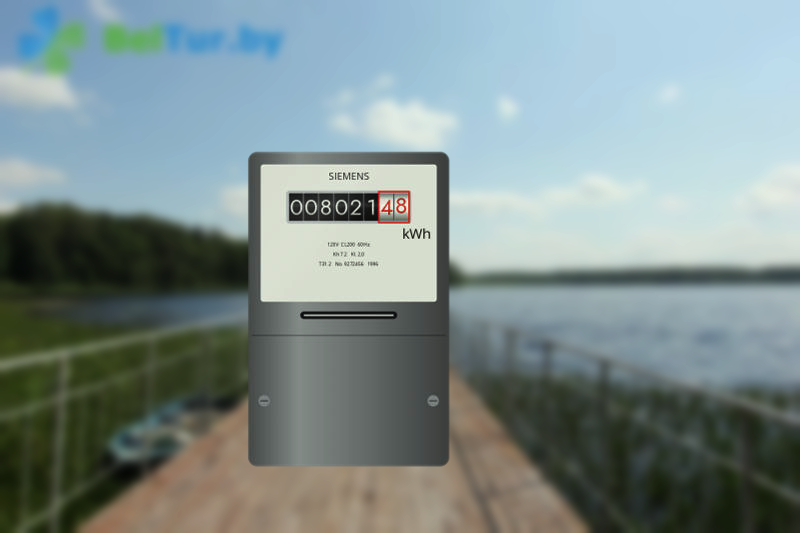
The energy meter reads kWh 8021.48
